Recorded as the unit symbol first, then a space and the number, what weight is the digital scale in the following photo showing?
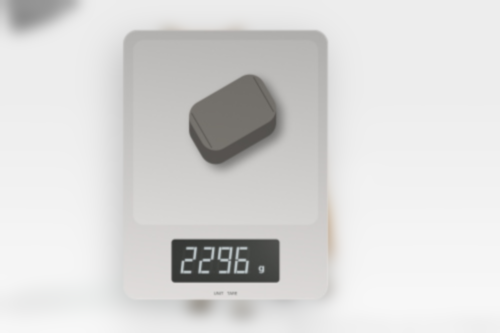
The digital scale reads g 2296
